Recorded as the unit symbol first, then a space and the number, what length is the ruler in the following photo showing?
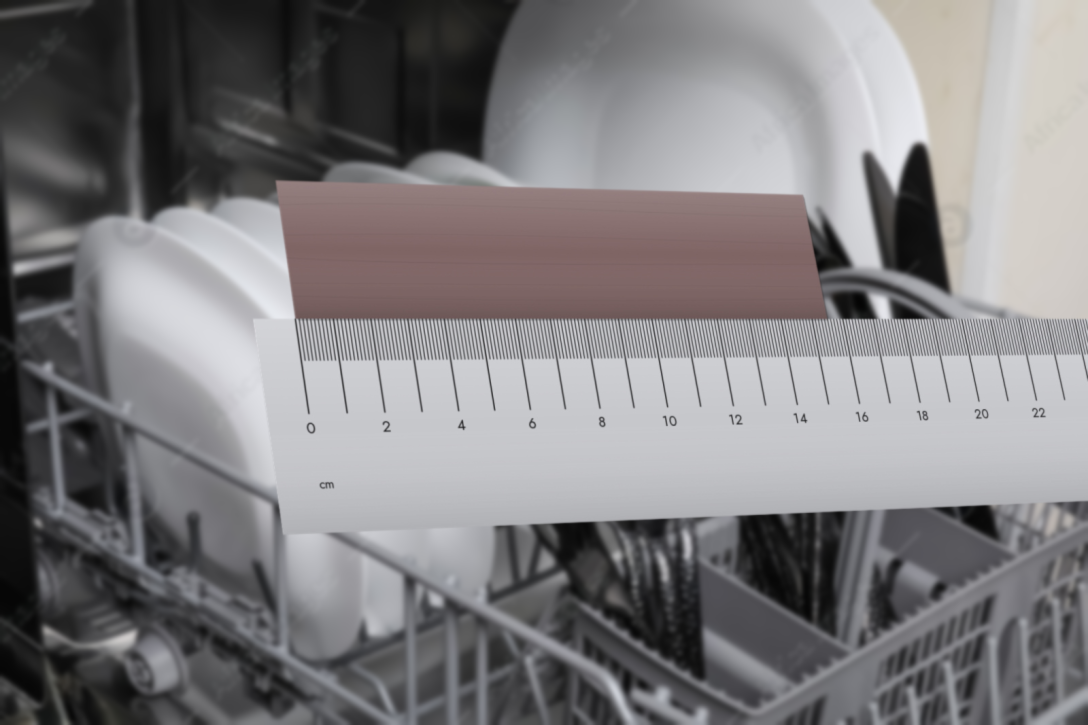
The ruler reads cm 15.5
